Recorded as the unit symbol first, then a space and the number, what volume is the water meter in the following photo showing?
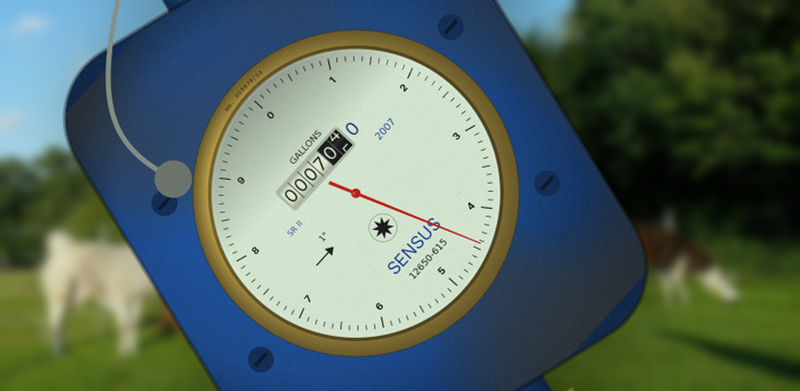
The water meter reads gal 7044.4
